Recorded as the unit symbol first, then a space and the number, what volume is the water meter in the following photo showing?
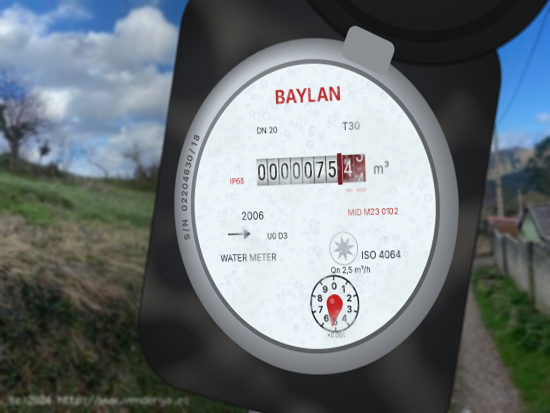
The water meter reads m³ 75.435
